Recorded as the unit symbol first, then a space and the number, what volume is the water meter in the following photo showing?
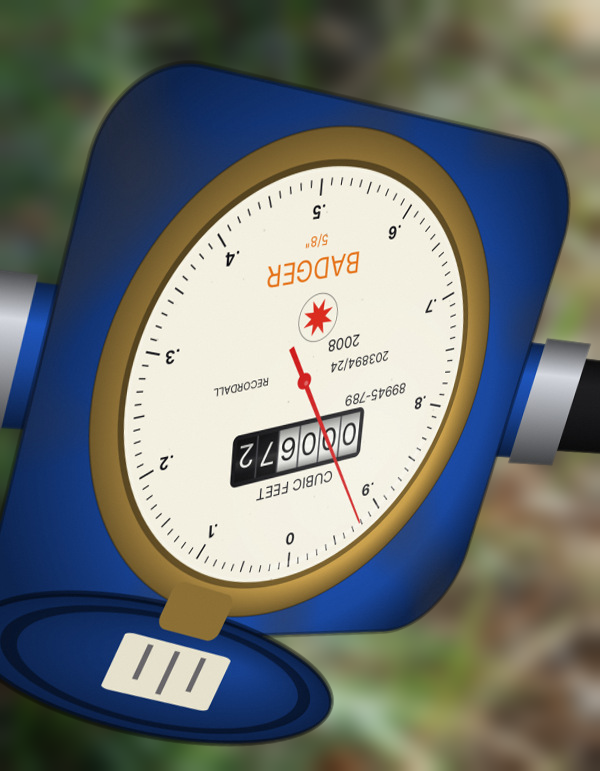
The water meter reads ft³ 671.92
